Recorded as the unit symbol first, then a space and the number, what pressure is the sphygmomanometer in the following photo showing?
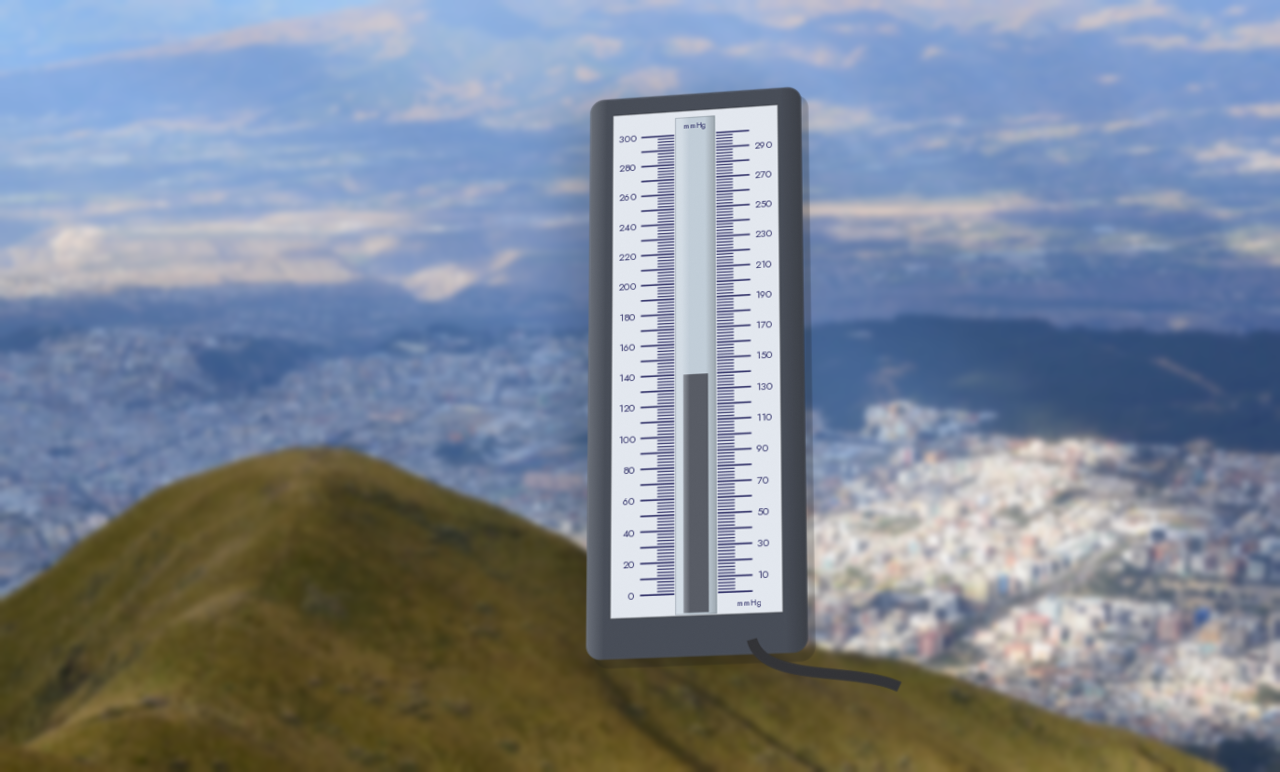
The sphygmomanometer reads mmHg 140
